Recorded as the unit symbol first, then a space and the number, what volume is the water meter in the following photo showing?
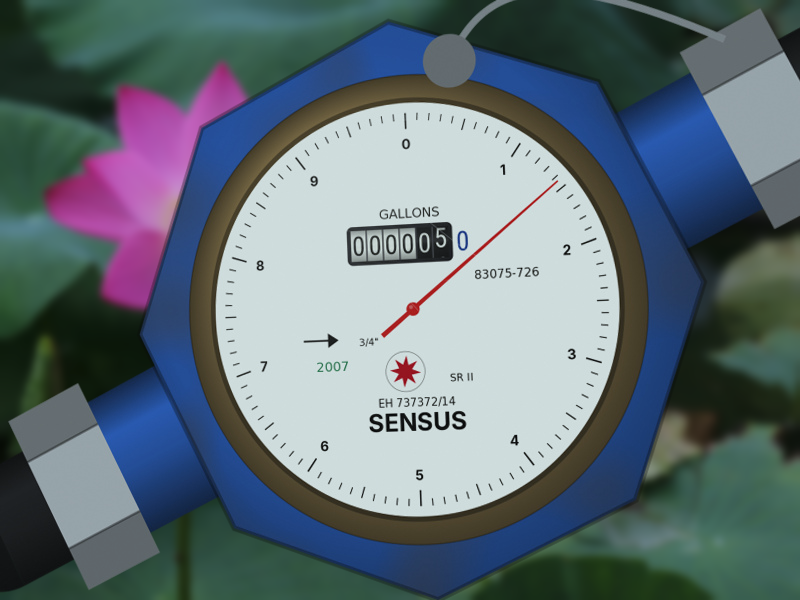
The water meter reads gal 51.4
